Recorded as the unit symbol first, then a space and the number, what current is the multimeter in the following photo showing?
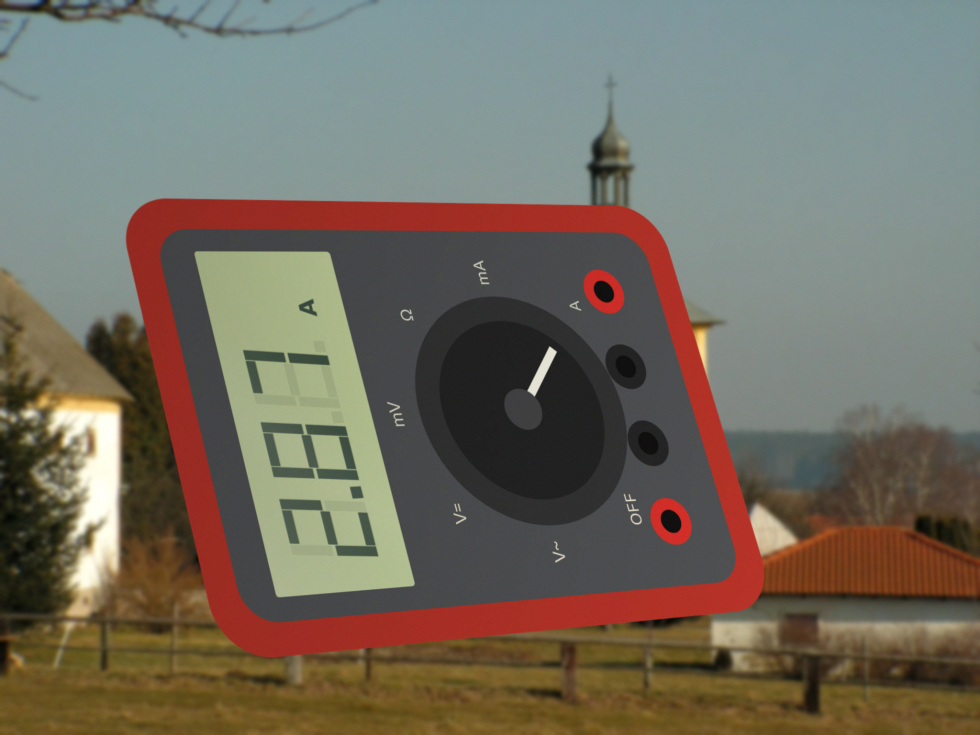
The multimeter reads A 2.87
